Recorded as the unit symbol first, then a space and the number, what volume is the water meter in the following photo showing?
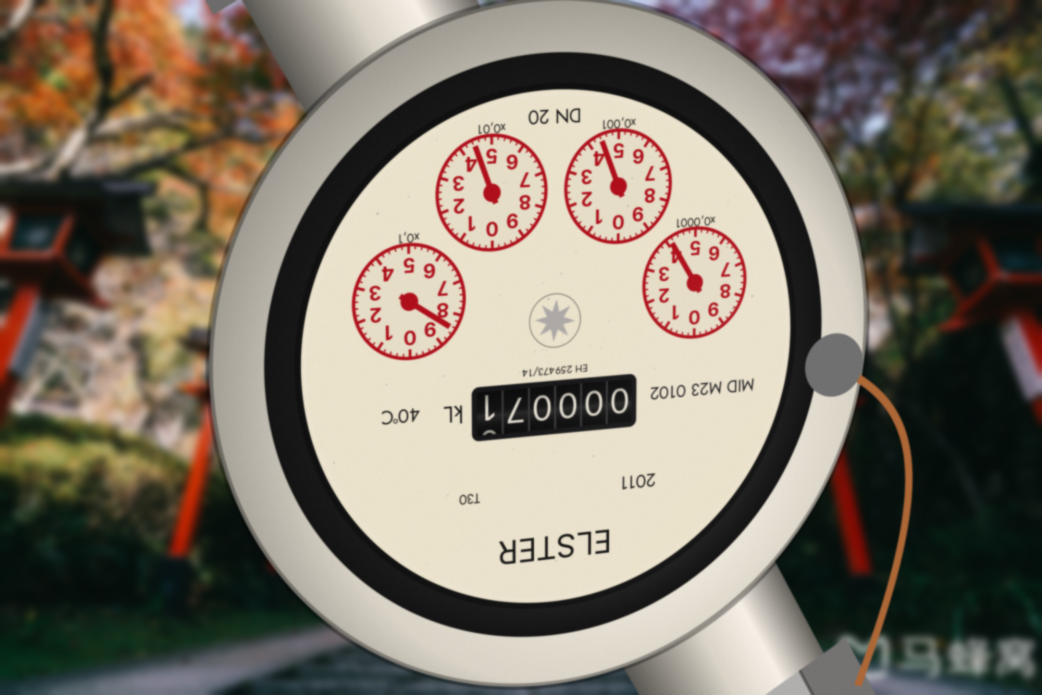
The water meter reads kL 70.8444
